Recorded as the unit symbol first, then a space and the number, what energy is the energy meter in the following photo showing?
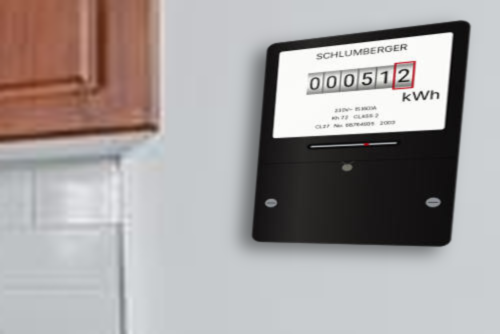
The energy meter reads kWh 51.2
